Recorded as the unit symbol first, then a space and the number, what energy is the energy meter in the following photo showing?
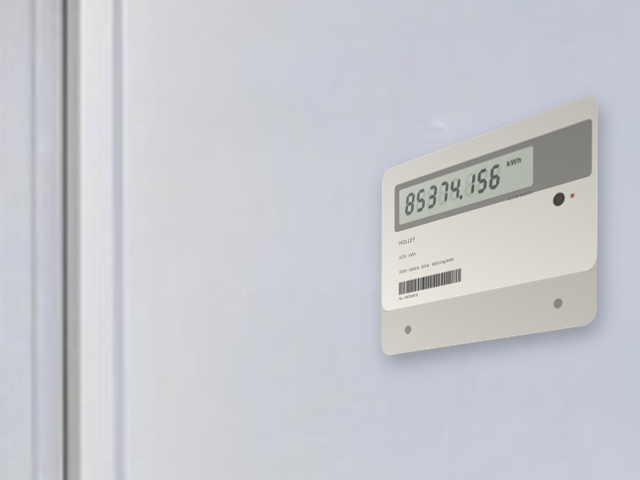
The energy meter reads kWh 85374.156
